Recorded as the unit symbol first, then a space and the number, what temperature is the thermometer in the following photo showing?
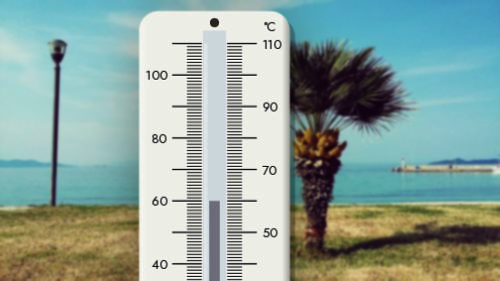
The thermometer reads °C 60
